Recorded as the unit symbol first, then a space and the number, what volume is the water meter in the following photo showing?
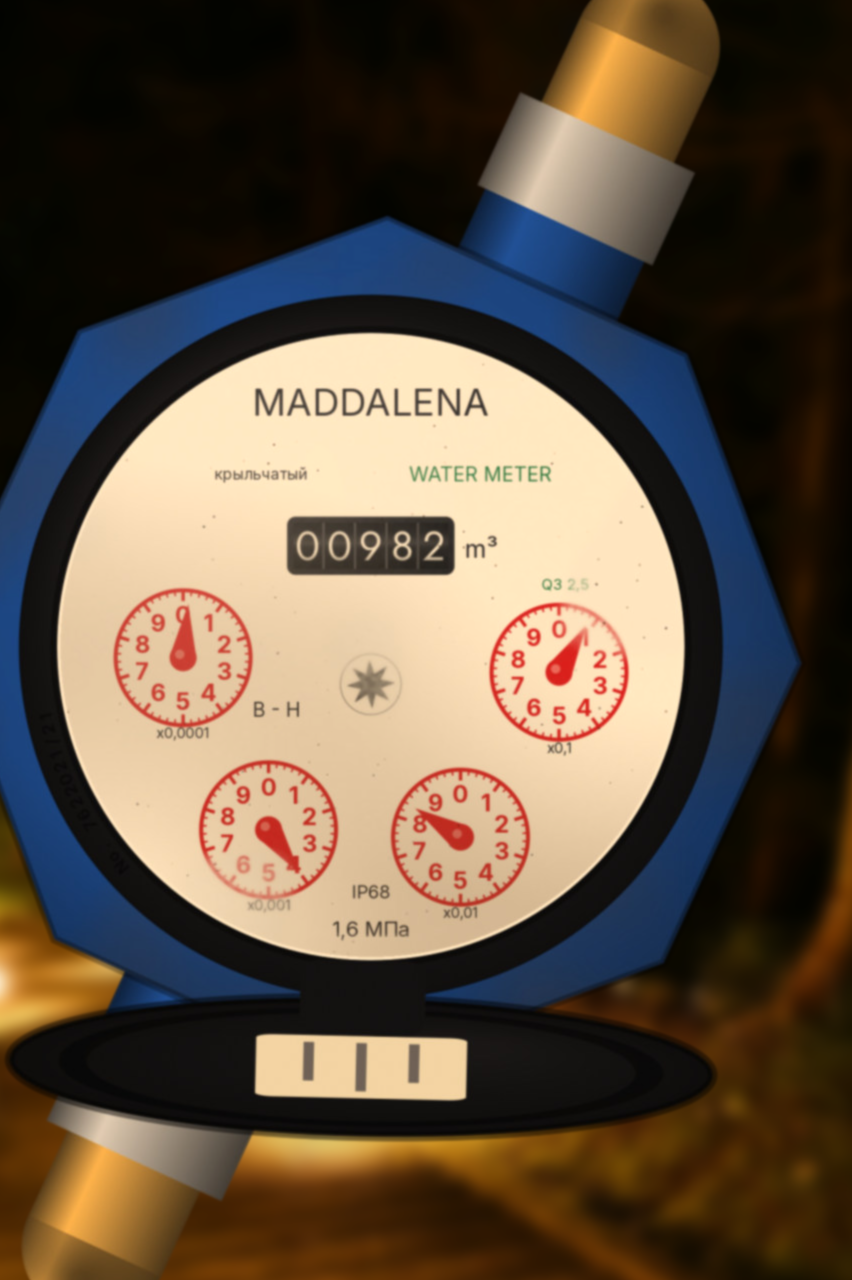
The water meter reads m³ 982.0840
